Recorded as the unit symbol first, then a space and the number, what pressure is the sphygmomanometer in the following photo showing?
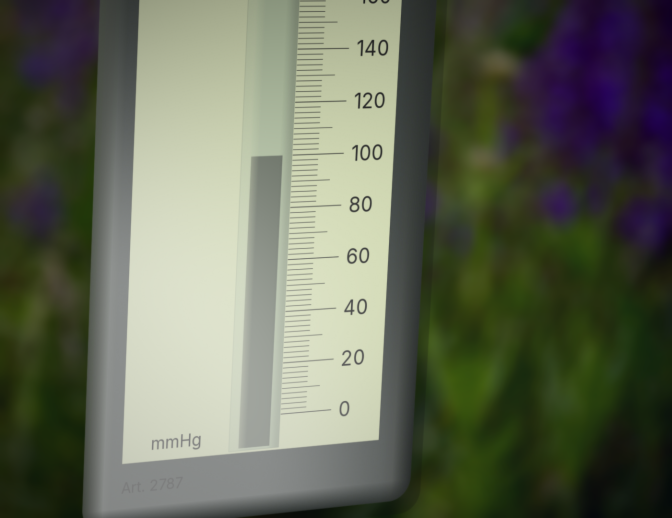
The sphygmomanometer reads mmHg 100
